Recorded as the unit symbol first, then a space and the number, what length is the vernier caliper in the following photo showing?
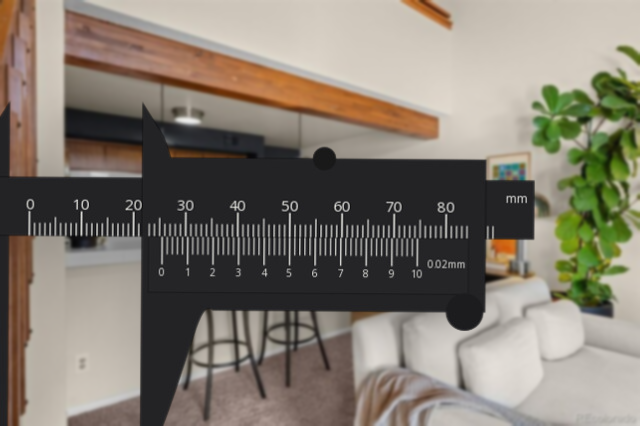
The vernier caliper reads mm 25.5
